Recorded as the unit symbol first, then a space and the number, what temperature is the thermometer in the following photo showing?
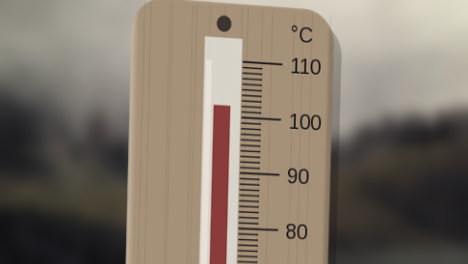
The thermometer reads °C 102
